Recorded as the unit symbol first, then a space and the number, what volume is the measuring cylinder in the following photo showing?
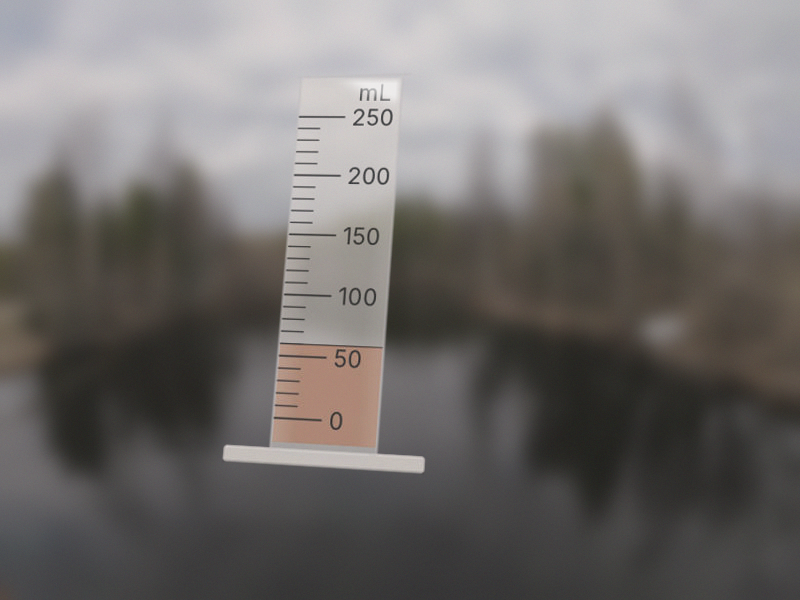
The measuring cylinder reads mL 60
